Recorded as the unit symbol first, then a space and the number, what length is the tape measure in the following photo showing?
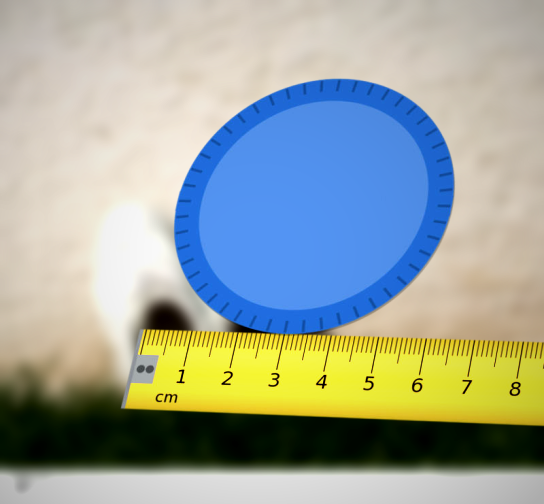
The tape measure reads cm 6
